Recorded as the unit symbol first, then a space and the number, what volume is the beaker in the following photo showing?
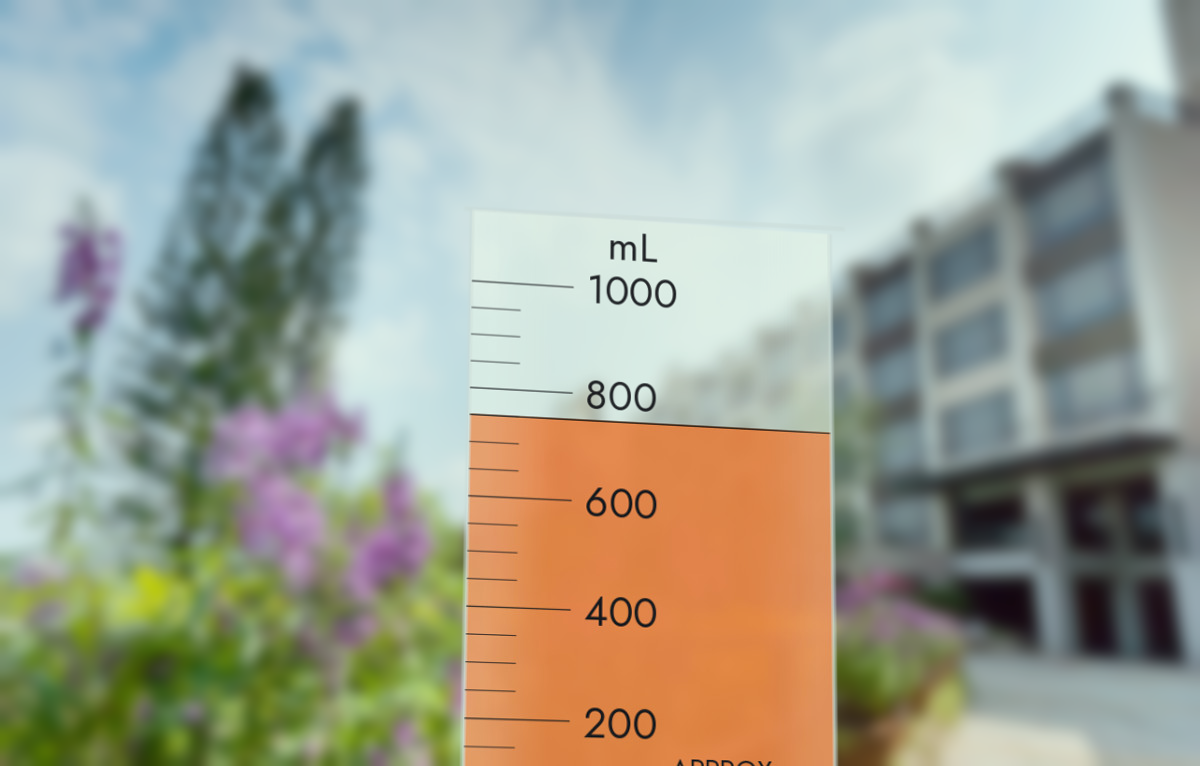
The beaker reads mL 750
